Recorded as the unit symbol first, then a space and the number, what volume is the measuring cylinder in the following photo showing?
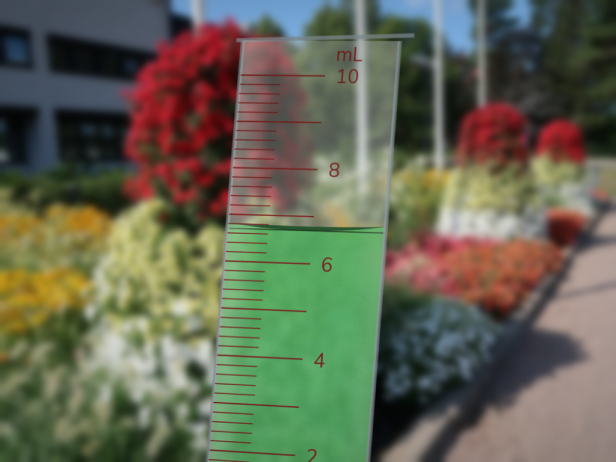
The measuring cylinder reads mL 6.7
